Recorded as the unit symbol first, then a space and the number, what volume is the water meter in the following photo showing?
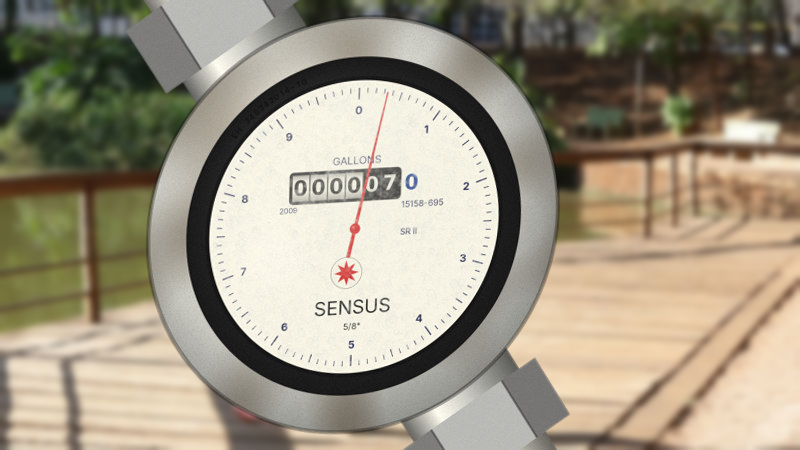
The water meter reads gal 70.3
